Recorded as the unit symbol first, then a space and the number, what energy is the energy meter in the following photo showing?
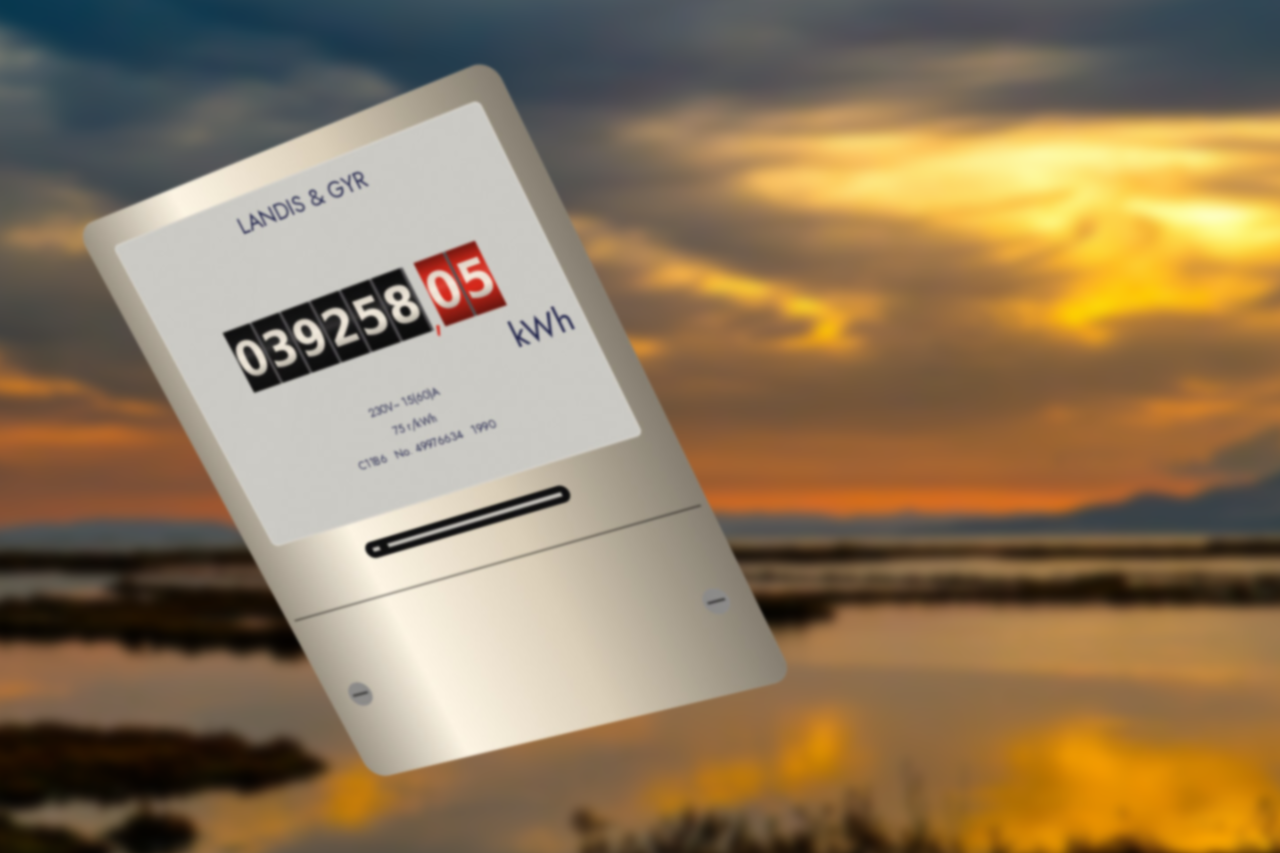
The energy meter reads kWh 39258.05
